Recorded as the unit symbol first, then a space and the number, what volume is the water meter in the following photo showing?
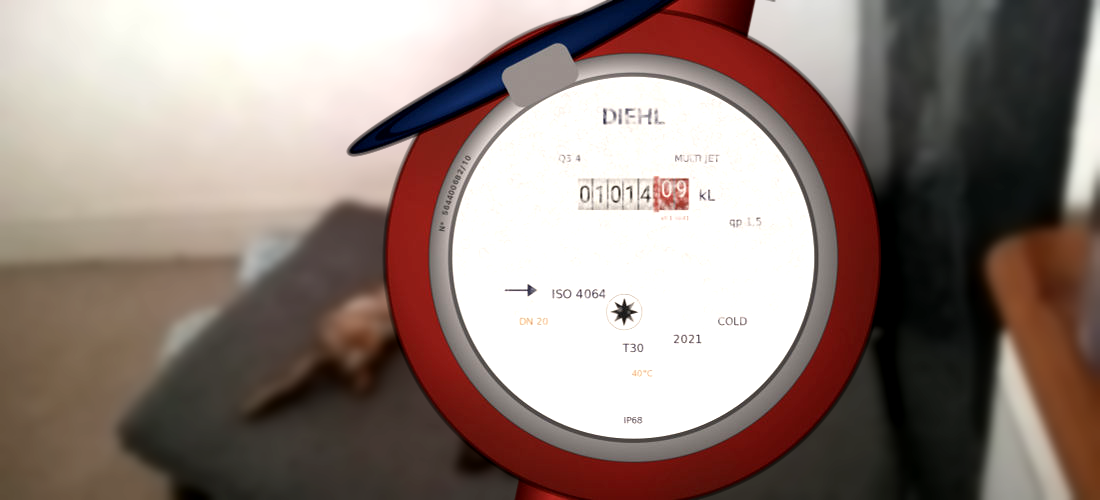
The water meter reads kL 1014.09
